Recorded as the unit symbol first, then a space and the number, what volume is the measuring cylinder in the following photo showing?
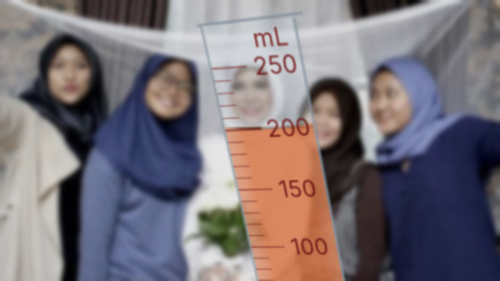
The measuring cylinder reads mL 200
